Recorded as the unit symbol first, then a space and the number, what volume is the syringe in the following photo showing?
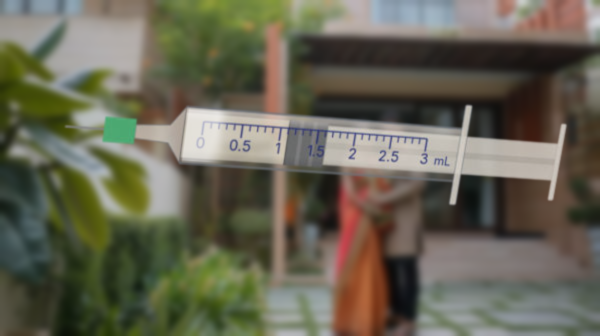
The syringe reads mL 1.1
